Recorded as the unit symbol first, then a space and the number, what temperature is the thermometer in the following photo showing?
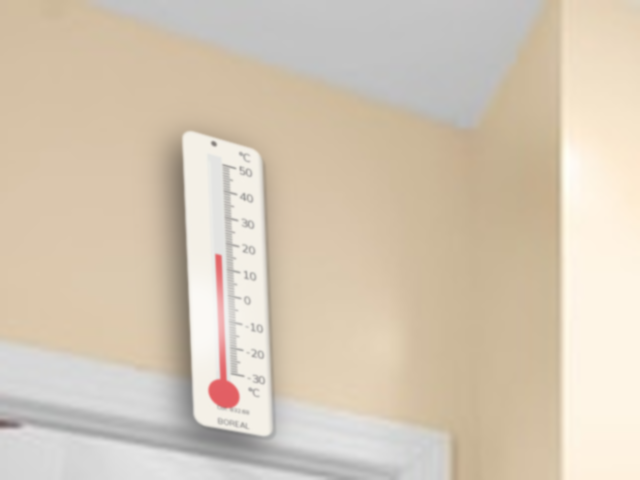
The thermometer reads °C 15
